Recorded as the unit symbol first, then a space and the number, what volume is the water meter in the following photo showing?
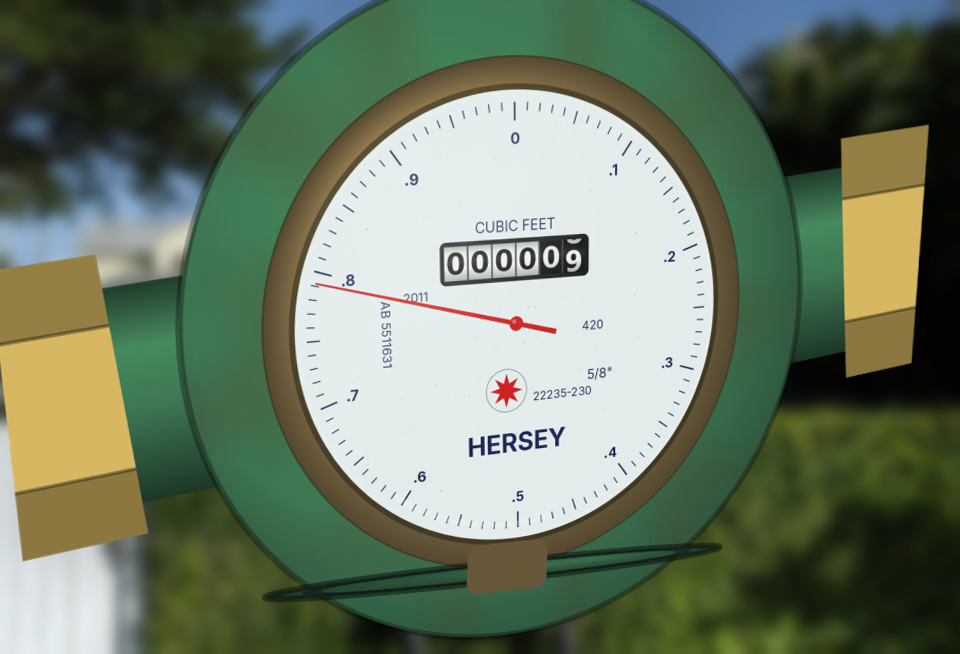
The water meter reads ft³ 8.79
